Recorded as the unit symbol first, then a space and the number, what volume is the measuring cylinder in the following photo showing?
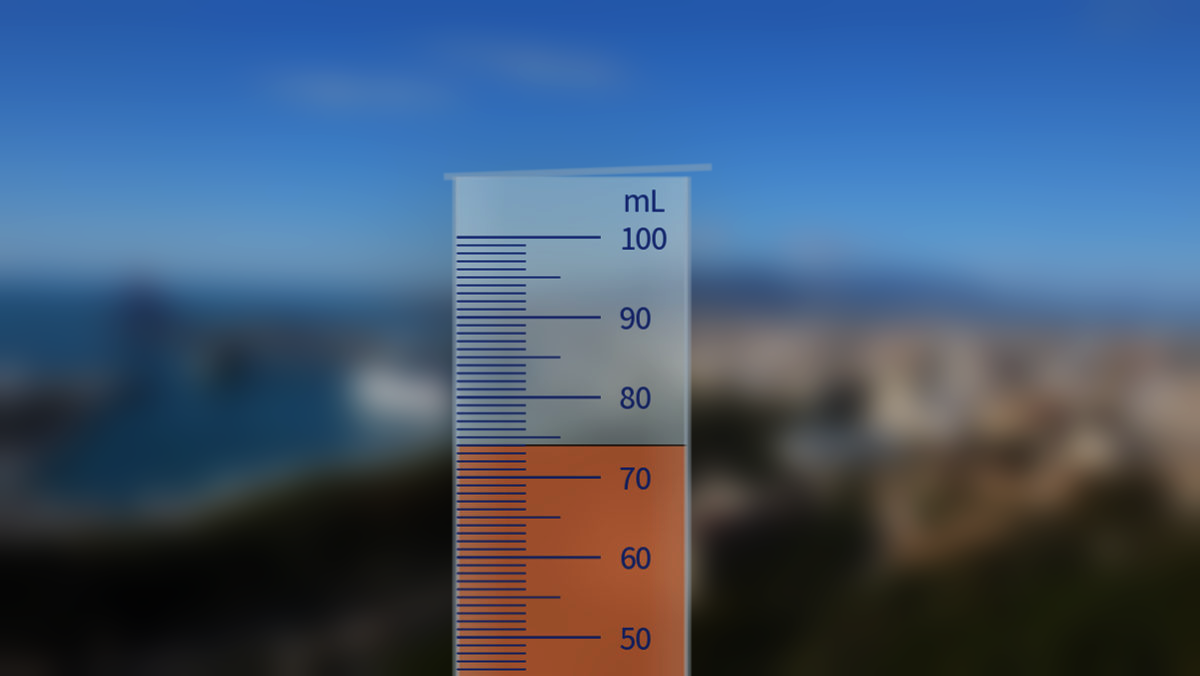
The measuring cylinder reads mL 74
